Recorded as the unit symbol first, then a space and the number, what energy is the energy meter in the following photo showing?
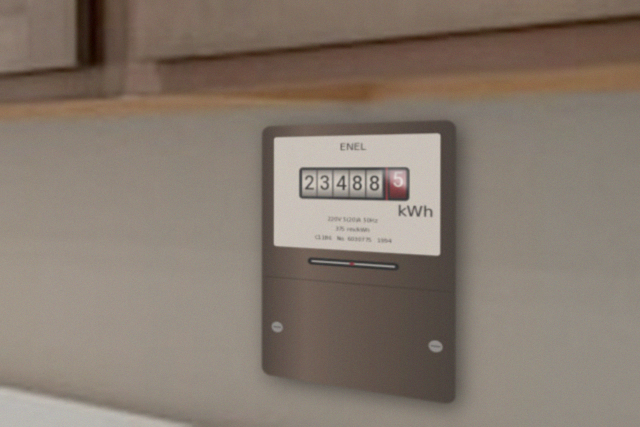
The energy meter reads kWh 23488.5
